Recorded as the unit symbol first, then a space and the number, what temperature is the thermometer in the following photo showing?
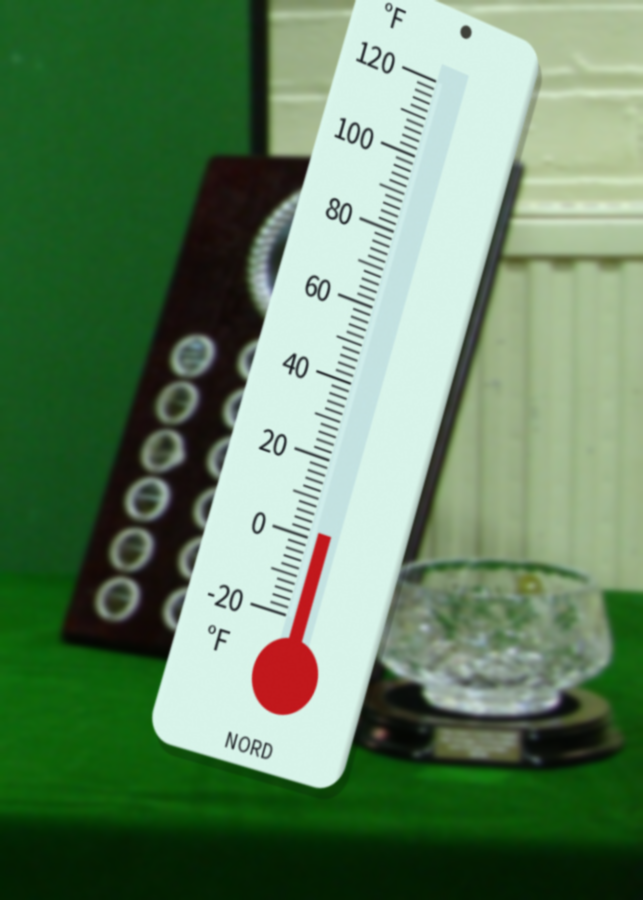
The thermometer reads °F 2
